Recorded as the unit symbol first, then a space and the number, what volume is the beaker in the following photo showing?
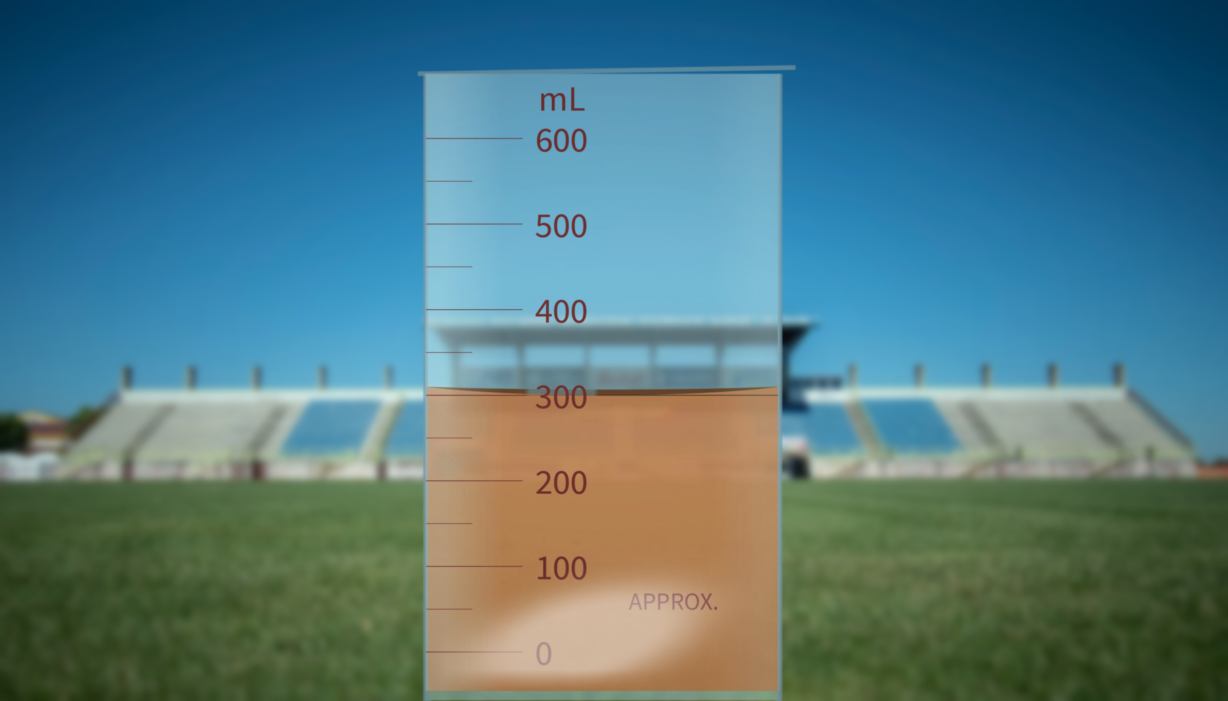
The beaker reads mL 300
